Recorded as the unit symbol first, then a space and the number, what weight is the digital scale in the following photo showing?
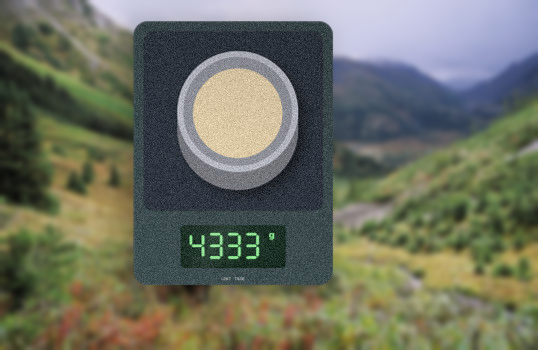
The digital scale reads g 4333
